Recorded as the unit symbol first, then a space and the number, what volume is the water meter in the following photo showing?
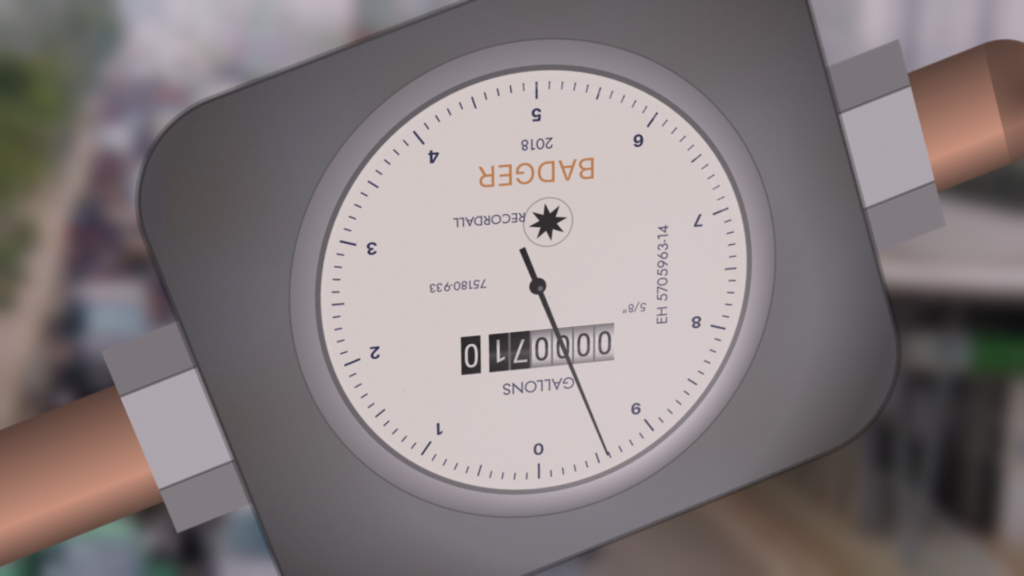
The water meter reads gal 709.4
